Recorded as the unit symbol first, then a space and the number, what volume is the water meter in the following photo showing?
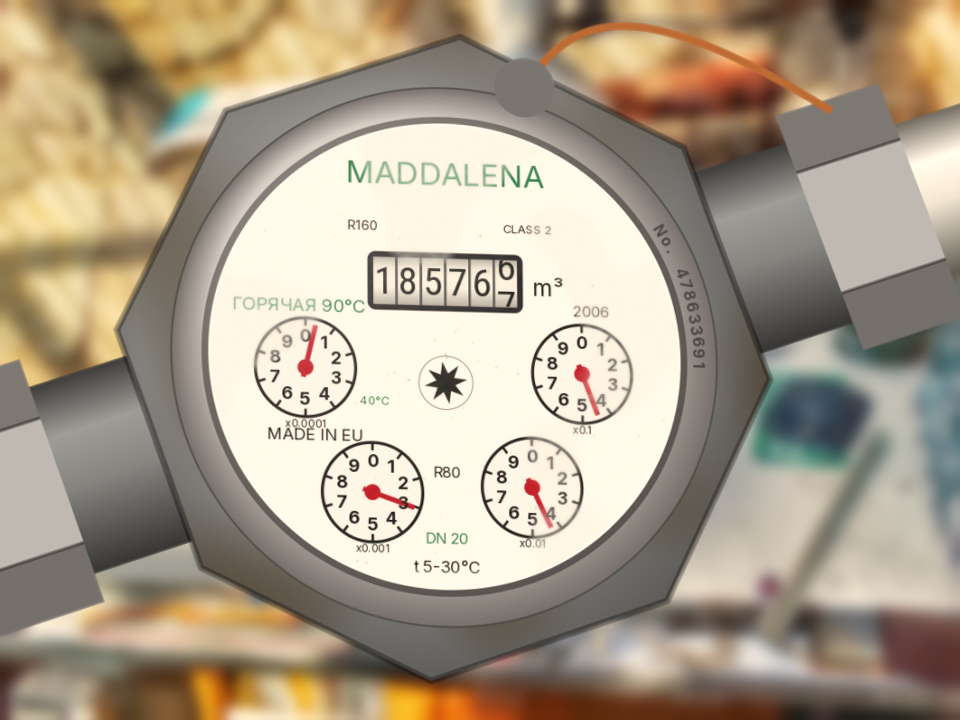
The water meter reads m³ 185766.4430
